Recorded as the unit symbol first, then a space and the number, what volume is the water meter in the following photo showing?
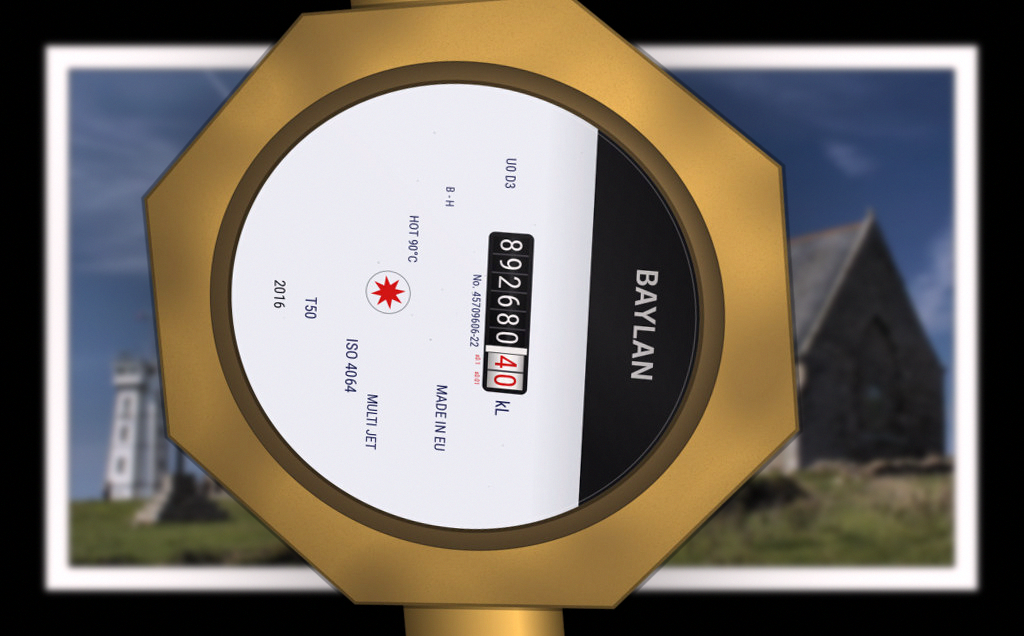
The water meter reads kL 892680.40
